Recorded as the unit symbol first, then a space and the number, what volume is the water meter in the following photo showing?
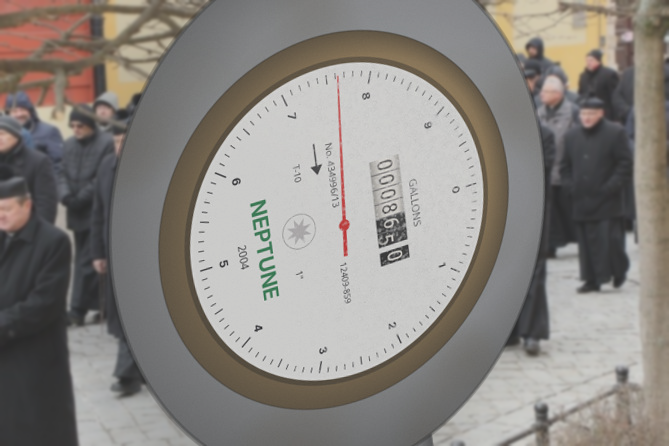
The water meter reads gal 8647.6
